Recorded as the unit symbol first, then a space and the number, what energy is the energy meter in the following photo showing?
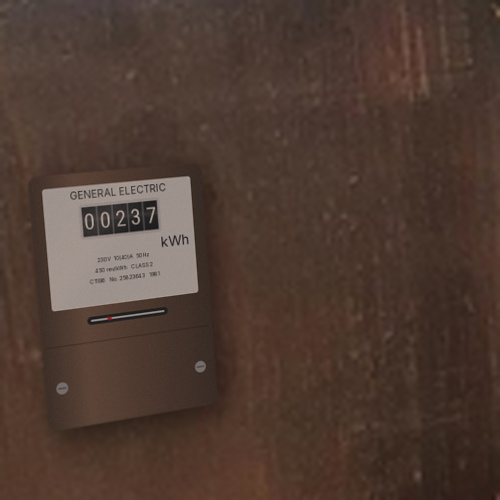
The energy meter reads kWh 237
